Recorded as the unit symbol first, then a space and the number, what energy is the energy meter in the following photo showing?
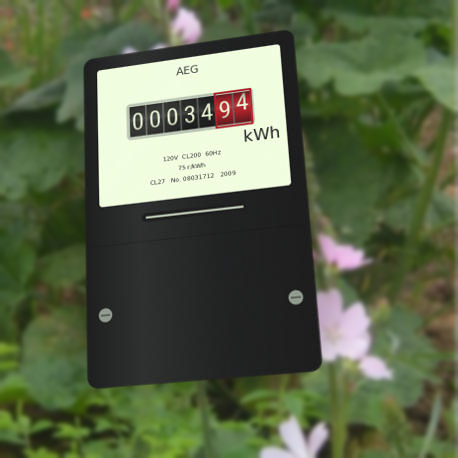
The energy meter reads kWh 34.94
